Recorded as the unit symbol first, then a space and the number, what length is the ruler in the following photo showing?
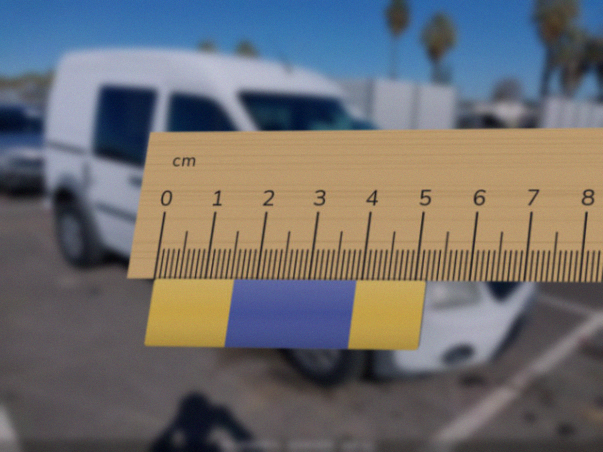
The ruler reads cm 5.2
